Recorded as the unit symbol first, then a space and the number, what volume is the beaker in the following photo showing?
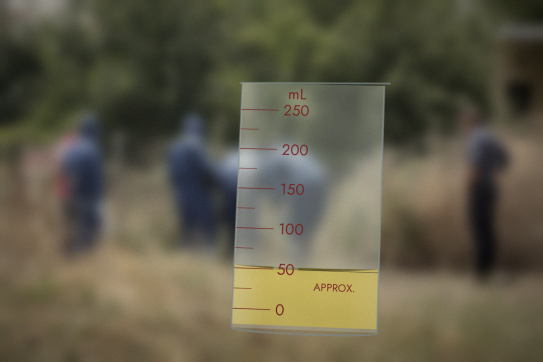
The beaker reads mL 50
